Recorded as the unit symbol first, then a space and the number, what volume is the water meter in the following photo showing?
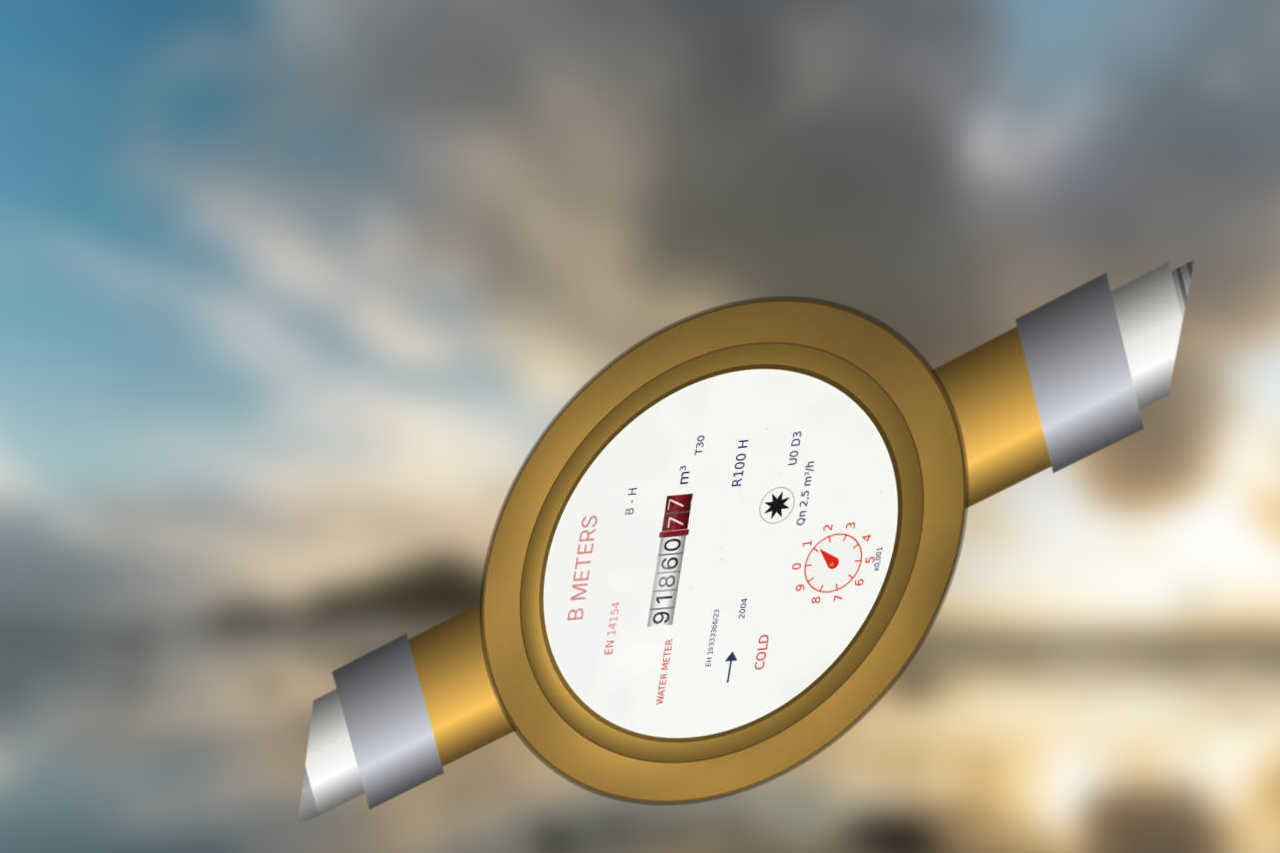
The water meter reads m³ 91860.771
